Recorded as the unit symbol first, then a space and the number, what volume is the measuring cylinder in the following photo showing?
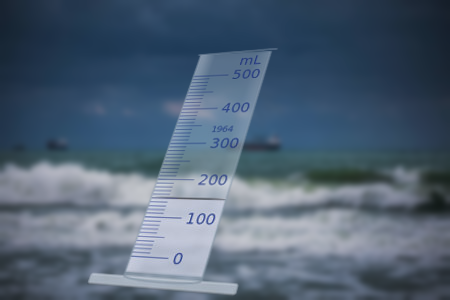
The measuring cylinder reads mL 150
